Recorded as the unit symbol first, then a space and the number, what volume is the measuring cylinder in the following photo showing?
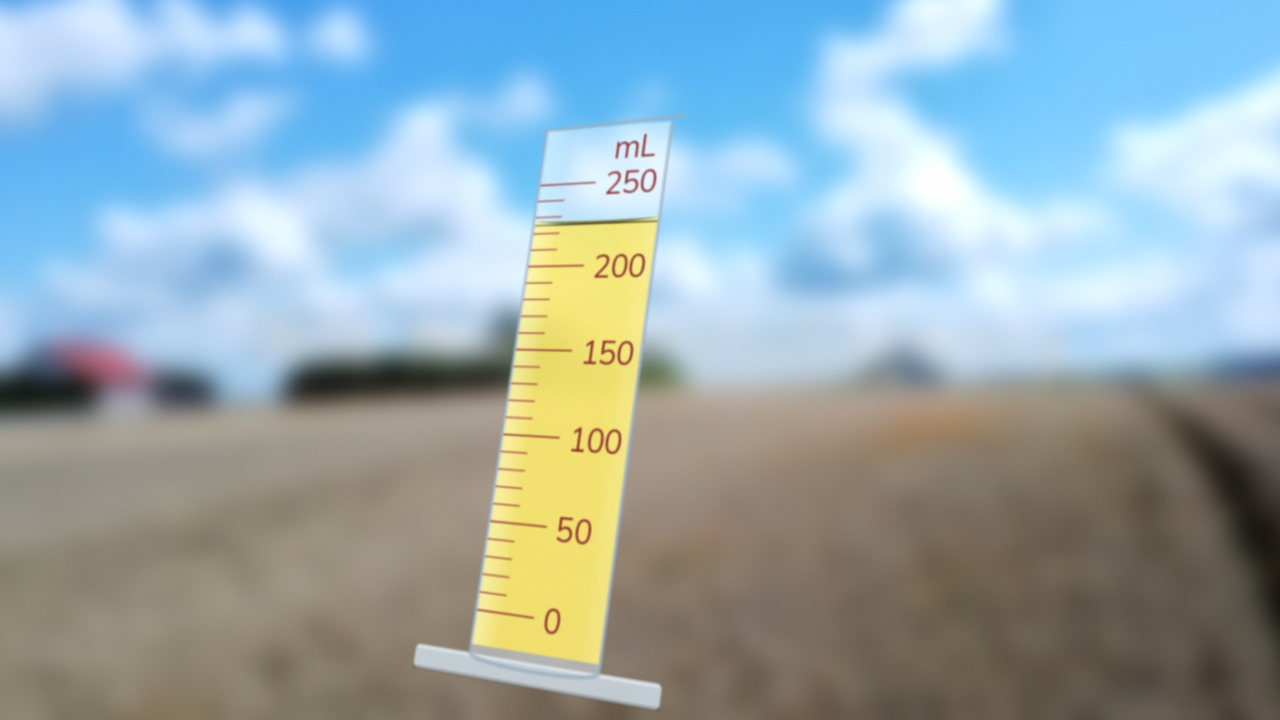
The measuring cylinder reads mL 225
